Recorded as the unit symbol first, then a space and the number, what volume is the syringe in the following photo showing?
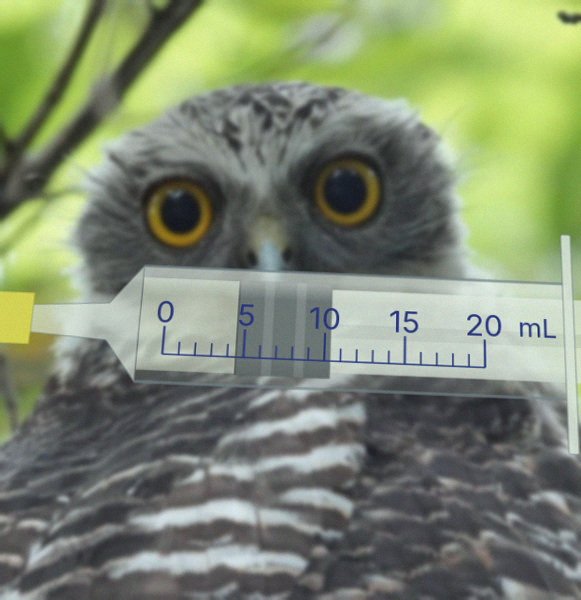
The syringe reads mL 4.5
